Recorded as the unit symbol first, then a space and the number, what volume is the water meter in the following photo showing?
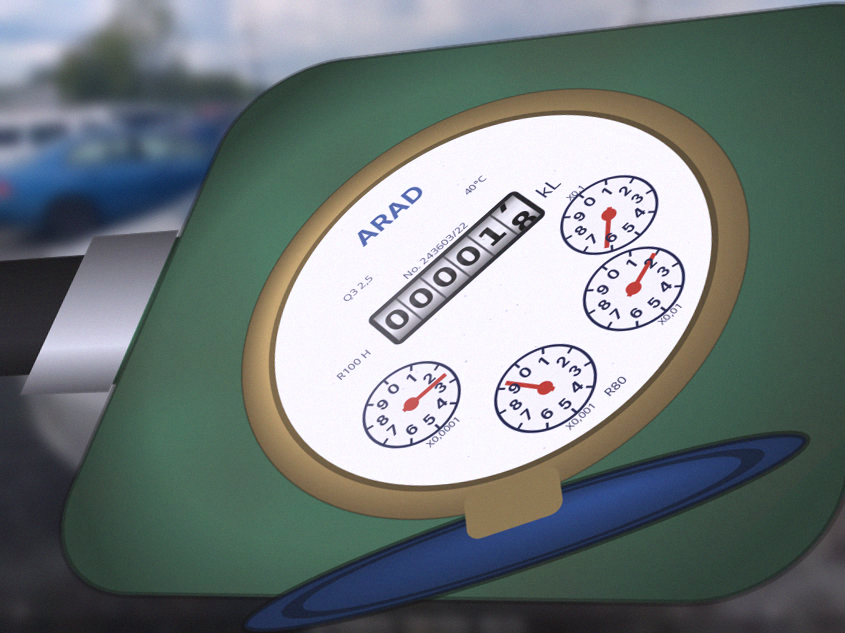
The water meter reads kL 17.6192
